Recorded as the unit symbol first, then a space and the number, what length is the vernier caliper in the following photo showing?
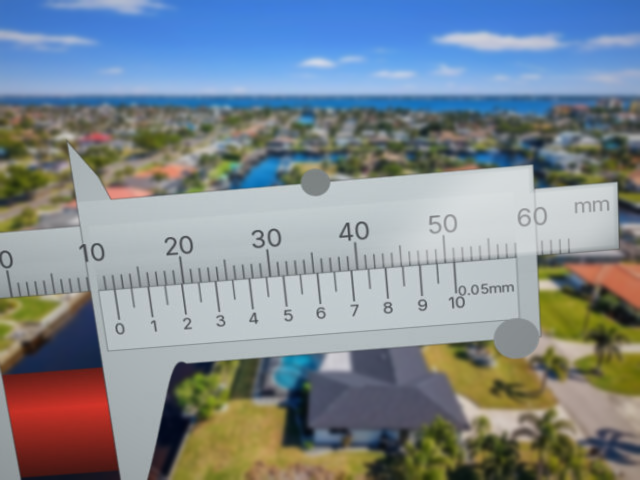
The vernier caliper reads mm 12.0
